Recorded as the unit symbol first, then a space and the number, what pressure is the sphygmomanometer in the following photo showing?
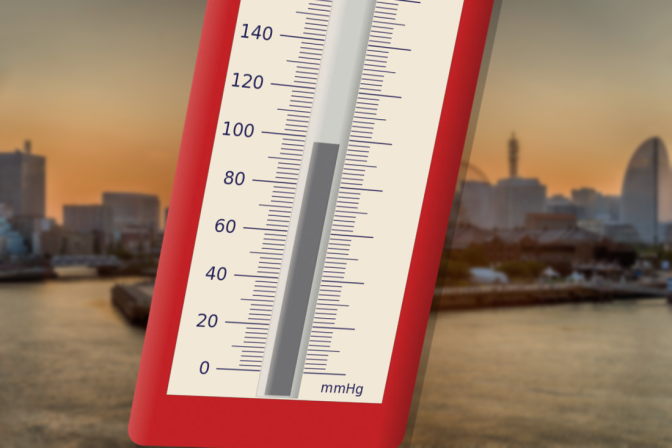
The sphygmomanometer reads mmHg 98
